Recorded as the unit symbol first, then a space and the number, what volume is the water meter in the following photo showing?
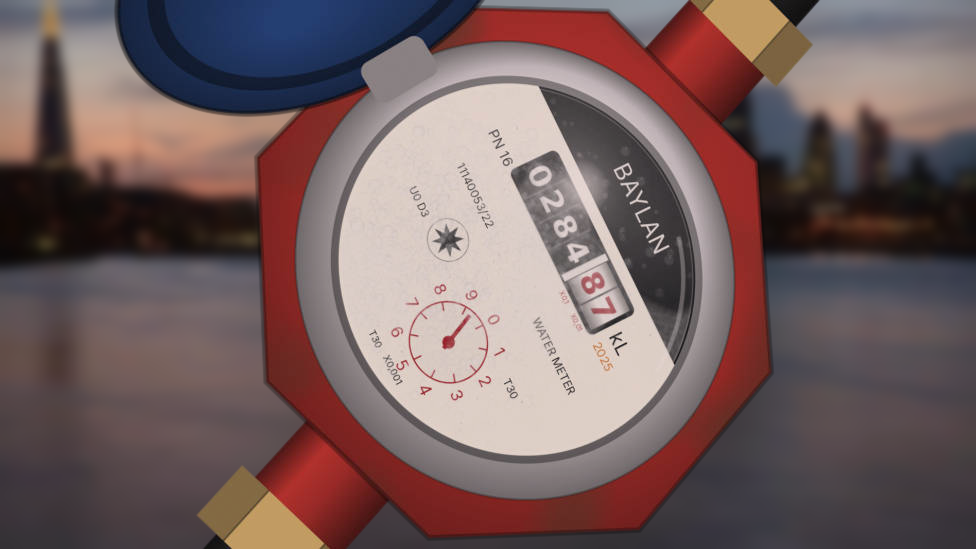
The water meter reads kL 284.869
